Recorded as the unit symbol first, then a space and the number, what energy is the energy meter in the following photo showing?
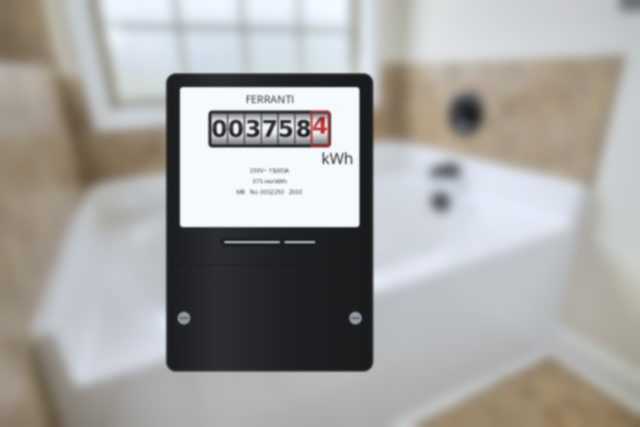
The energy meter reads kWh 3758.4
